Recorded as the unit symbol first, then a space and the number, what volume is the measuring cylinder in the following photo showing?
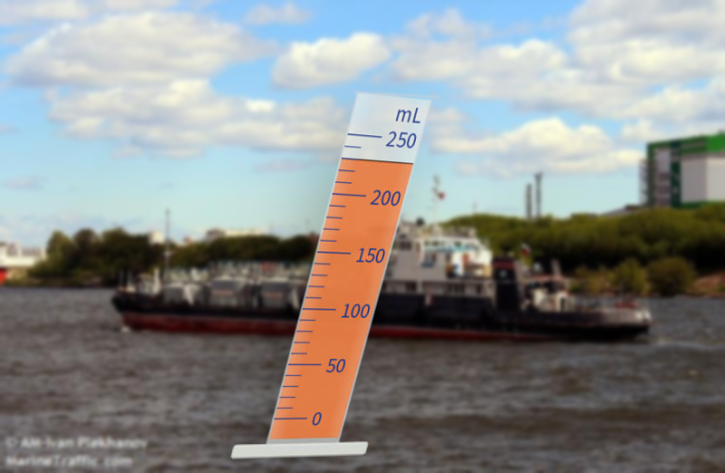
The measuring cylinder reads mL 230
